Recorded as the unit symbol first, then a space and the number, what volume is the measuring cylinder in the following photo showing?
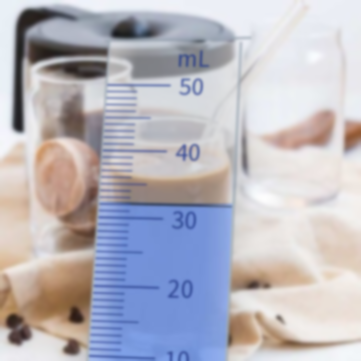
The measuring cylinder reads mL 32
